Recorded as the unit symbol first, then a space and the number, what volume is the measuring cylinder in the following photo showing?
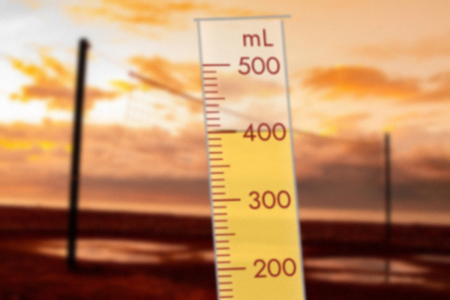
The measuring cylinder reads mL 400
